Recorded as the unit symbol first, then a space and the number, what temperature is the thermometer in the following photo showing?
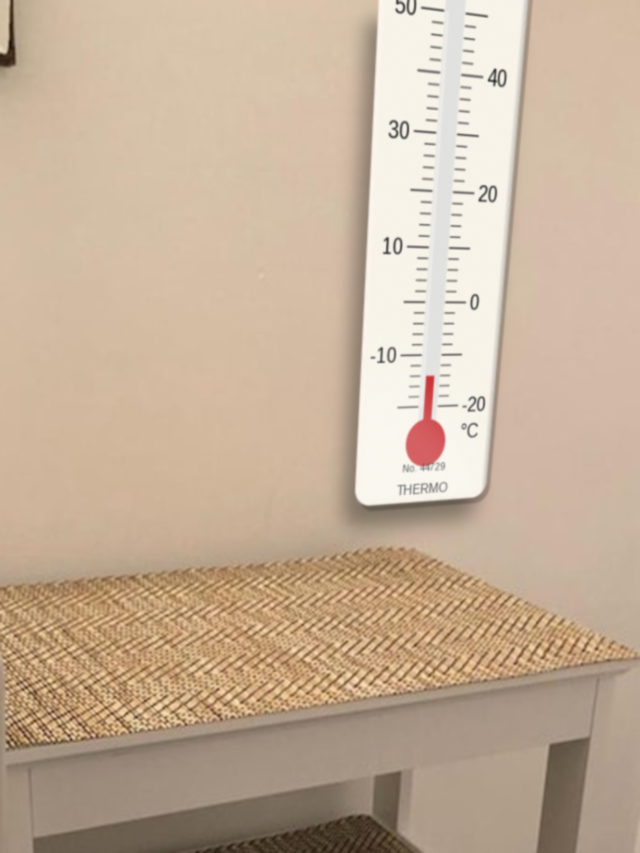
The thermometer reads °C -14
